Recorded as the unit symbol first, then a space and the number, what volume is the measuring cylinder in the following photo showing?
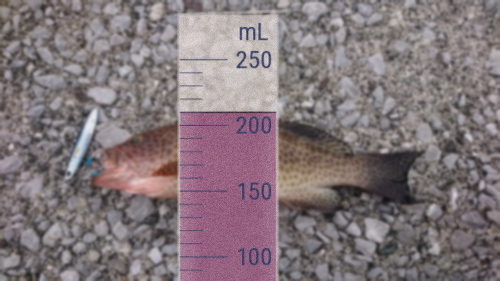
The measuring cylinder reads mL 210
